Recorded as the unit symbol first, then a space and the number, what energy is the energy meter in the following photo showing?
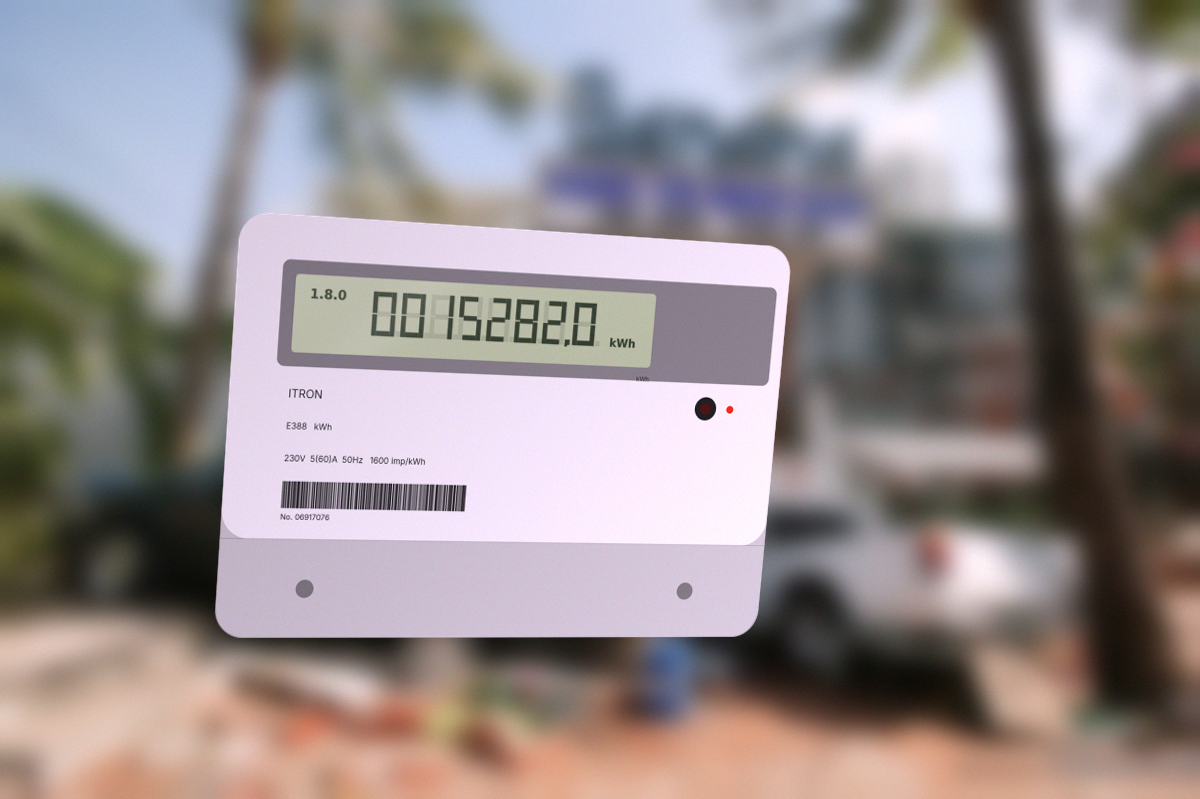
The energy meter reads kWh 15282.0
